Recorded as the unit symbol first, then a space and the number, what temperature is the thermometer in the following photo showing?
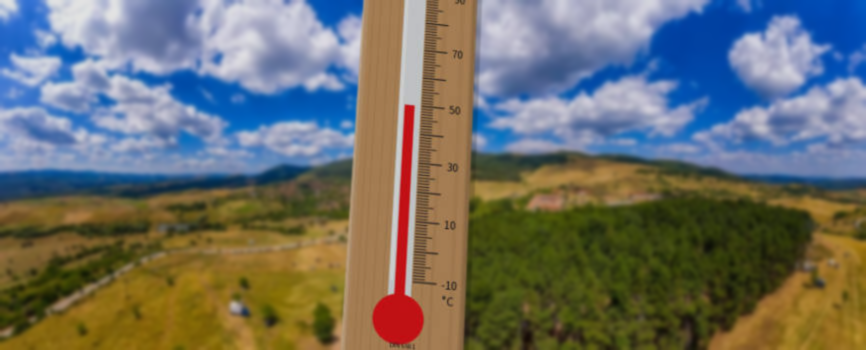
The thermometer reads °C 50
